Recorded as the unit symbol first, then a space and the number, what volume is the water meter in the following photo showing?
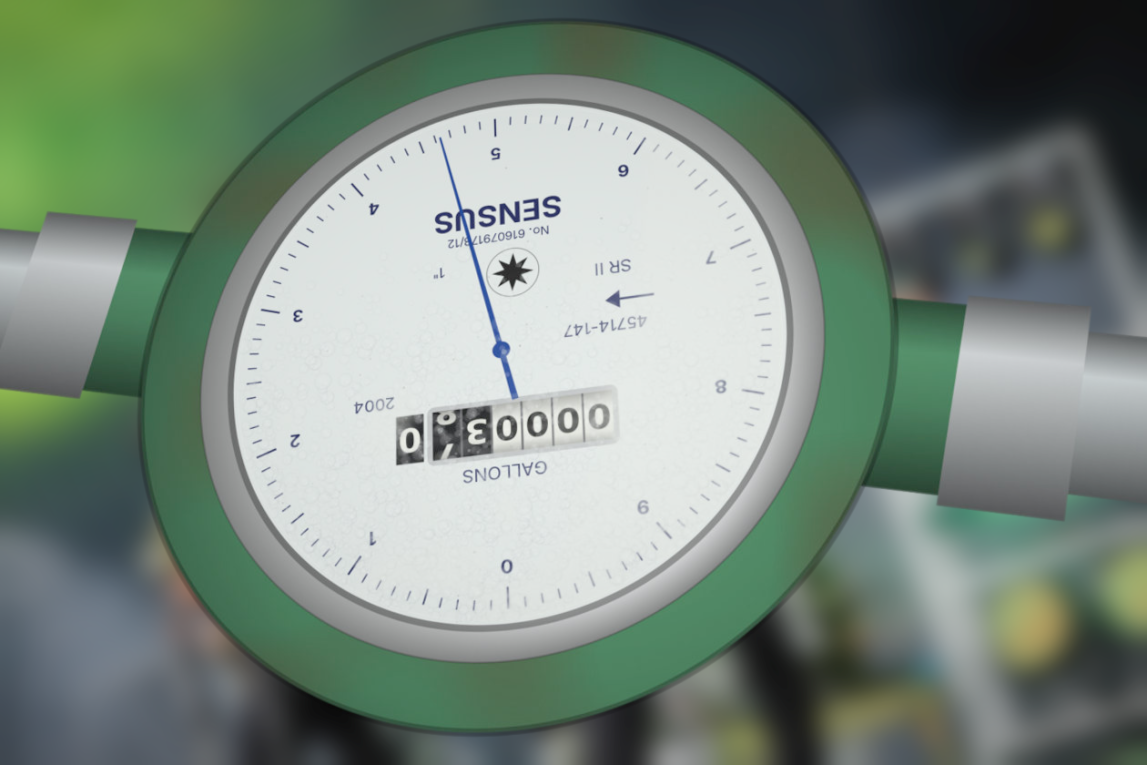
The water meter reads gal 374.6
